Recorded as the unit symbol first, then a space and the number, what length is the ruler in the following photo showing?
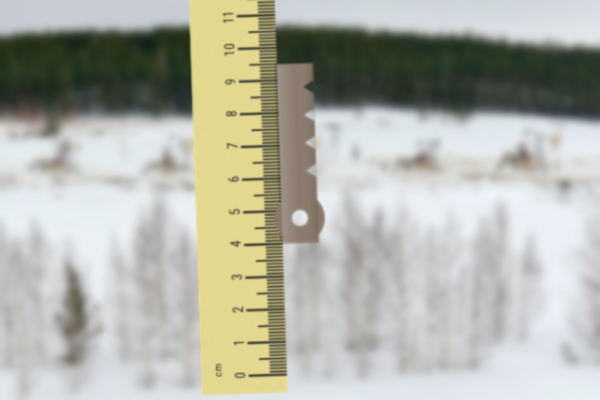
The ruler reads cm 5.5
